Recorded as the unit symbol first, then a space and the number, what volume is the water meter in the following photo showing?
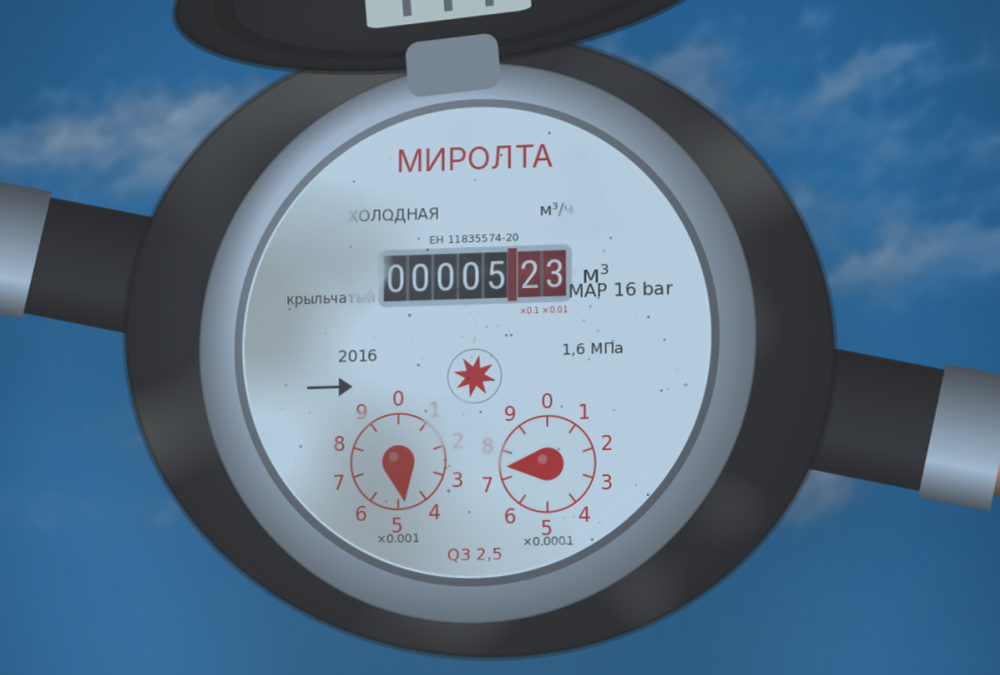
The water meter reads m³ 5.2347
